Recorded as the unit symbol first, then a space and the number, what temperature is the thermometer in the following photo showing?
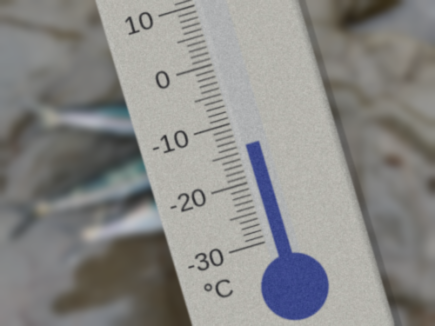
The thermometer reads °C -14
